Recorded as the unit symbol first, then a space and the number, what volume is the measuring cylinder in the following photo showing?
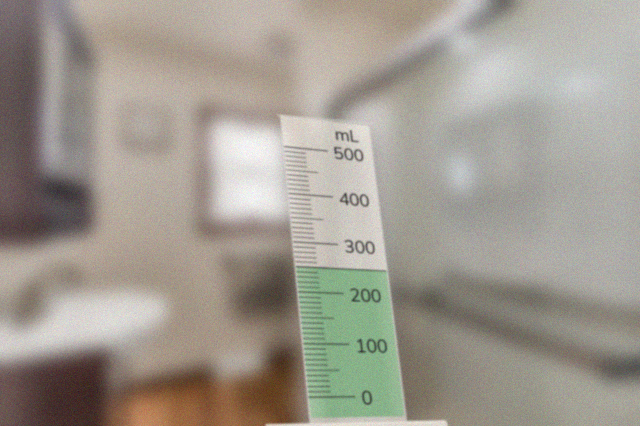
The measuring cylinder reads mL 250
